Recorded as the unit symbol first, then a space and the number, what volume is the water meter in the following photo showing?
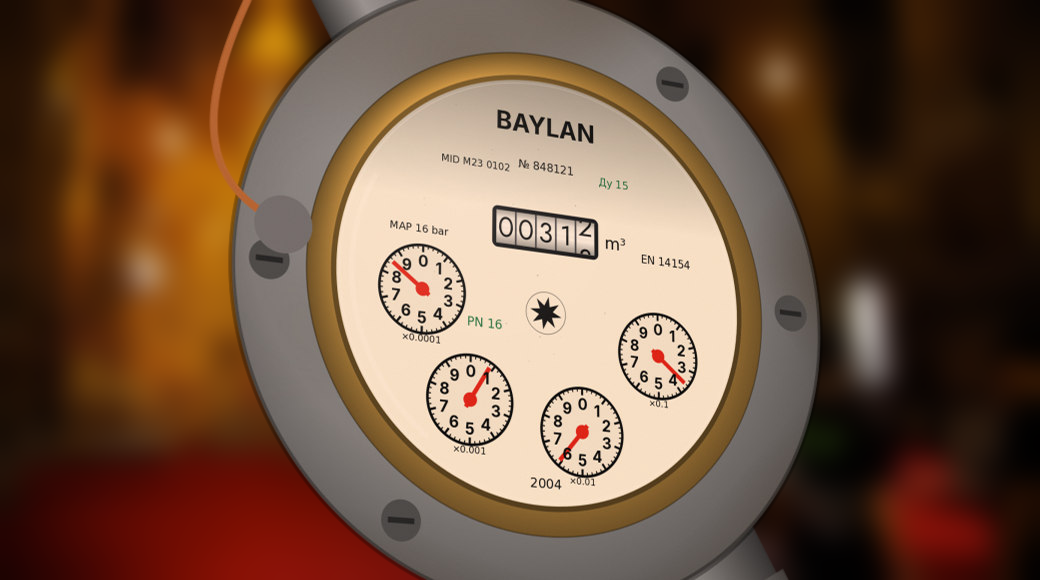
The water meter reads m³ 312.3608
